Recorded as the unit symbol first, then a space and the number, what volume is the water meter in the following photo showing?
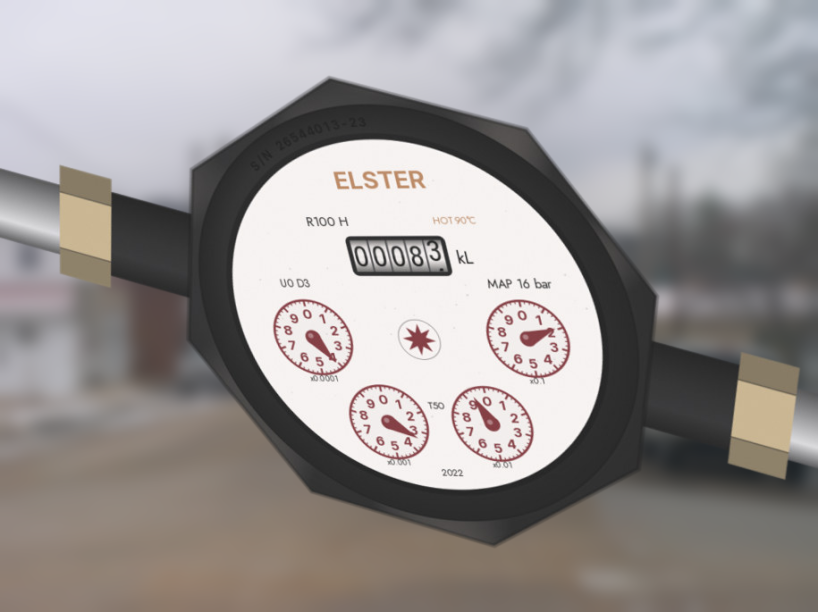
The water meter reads kL 83.1934
